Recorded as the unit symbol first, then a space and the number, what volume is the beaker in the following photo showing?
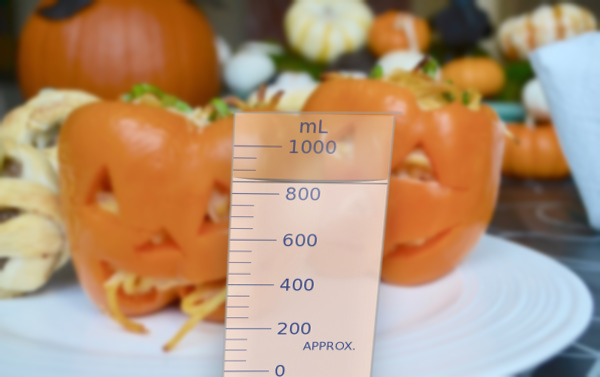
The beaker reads mL 850
